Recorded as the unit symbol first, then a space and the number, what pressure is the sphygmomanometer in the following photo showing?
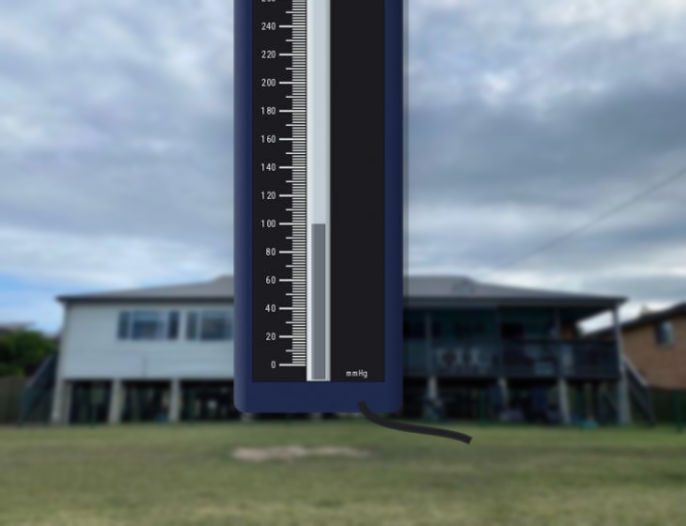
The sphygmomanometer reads mmHg 100
